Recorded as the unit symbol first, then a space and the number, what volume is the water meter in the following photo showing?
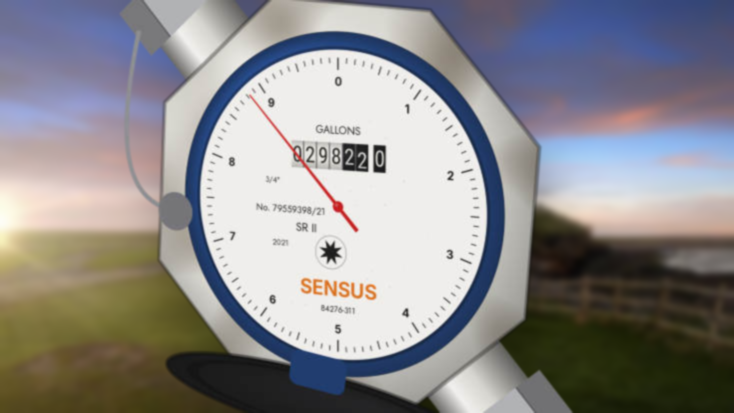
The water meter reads gal 298218.8
